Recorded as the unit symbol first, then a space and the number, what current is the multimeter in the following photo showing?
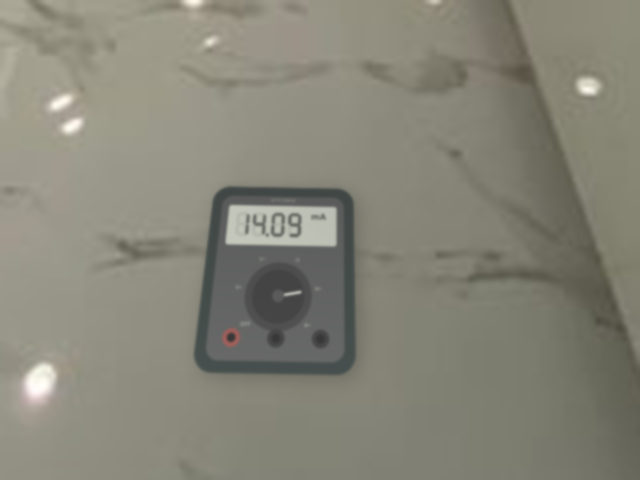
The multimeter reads mA 14.09
